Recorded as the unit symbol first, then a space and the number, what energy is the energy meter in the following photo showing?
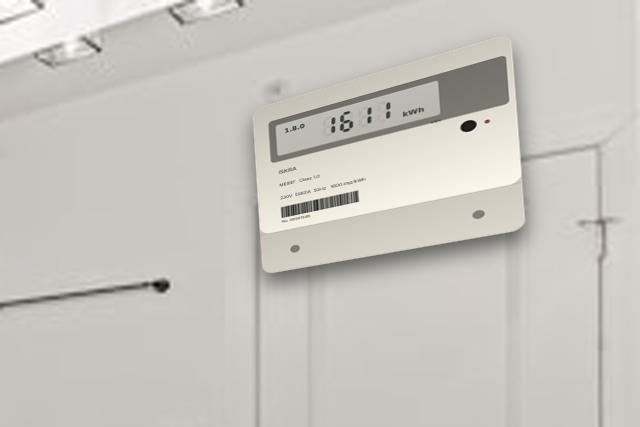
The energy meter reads kWh 1611
